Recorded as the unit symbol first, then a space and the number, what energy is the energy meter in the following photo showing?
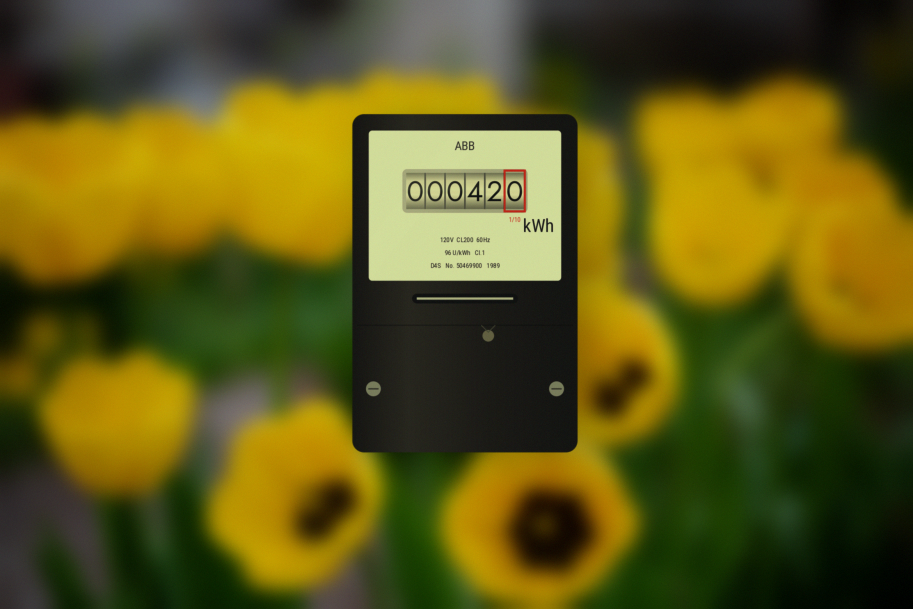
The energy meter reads kWh 42.0
